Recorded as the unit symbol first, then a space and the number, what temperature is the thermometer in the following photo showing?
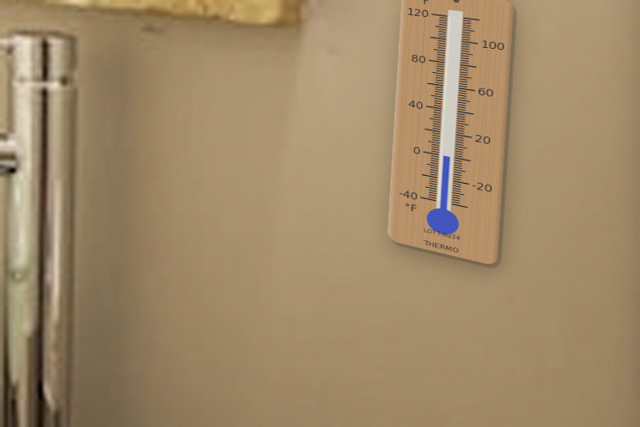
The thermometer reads °F 0
